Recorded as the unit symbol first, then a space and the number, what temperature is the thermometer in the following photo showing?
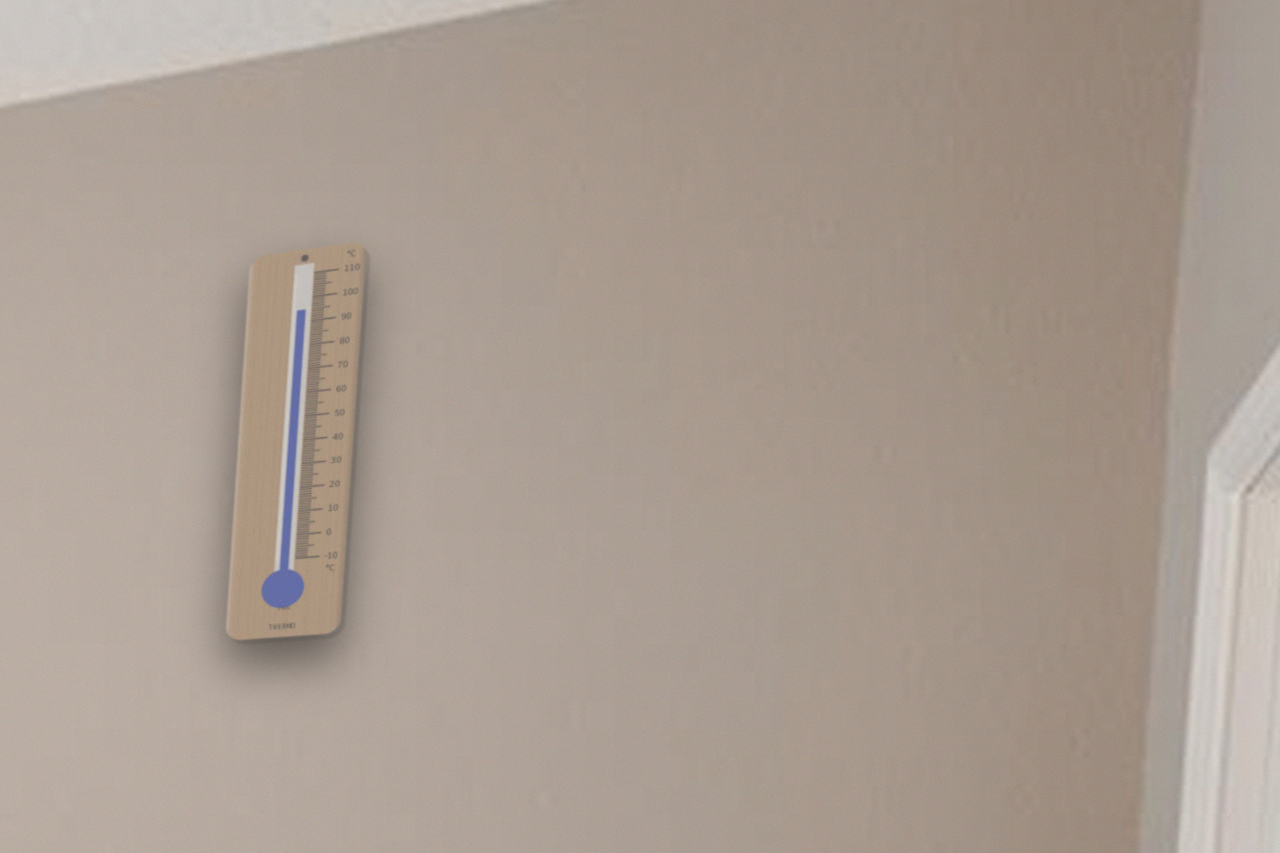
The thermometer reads °C 95
